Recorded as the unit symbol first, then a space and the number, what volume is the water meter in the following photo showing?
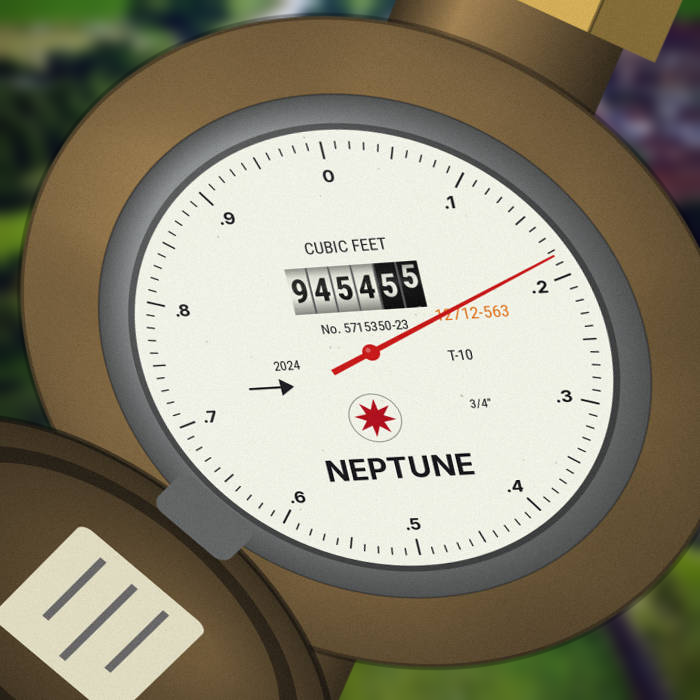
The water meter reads ft³ 945455.18
